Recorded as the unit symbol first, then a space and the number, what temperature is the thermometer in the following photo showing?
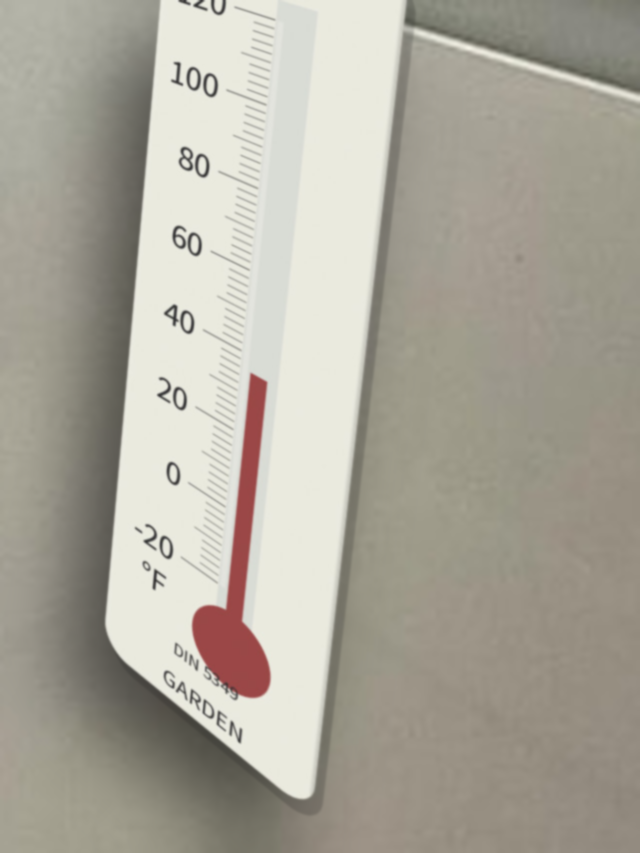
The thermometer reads °F 36
